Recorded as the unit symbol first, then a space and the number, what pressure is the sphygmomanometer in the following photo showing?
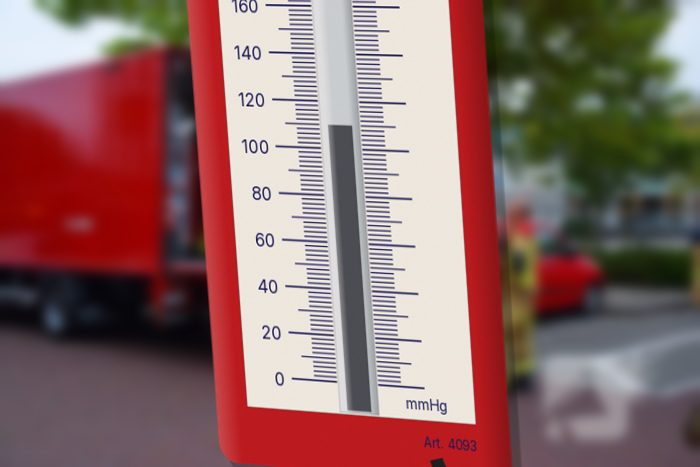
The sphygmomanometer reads mmHg 110
